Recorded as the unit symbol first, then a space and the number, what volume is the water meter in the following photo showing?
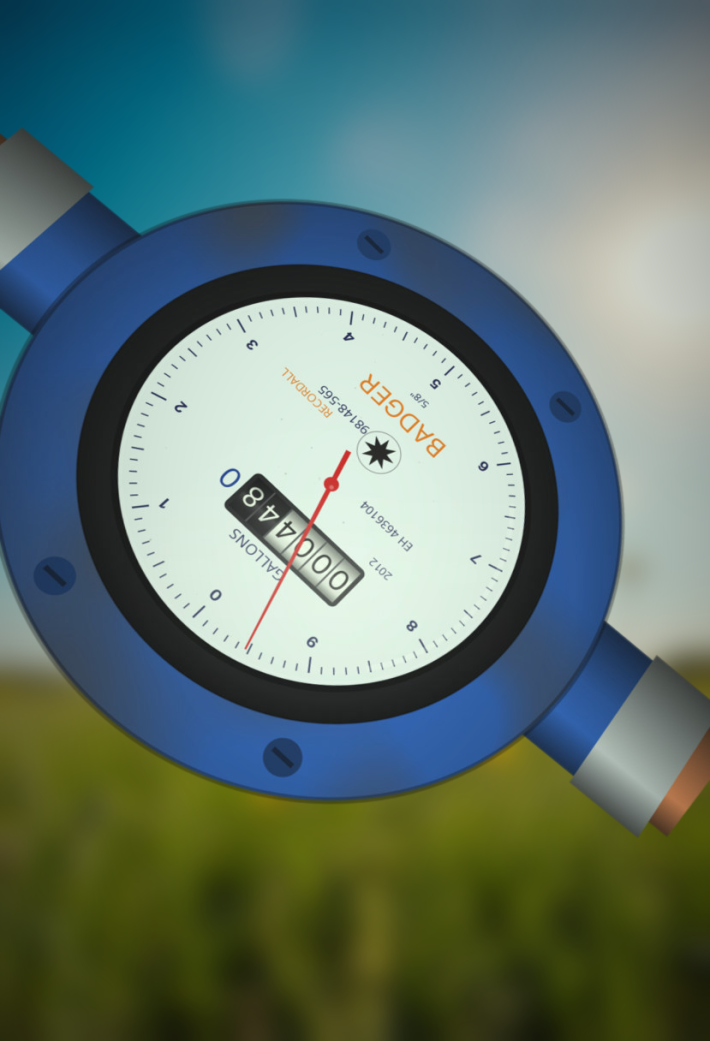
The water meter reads gal 4479.5
